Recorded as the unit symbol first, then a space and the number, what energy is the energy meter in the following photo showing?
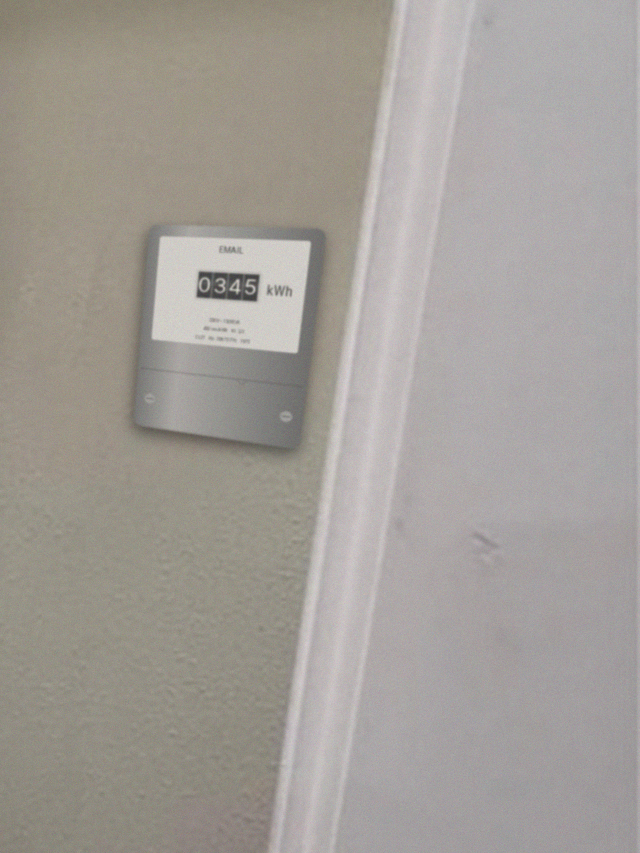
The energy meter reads kWh 345
